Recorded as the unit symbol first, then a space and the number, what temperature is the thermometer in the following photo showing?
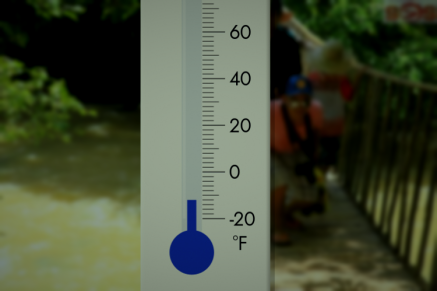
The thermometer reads °F -12
